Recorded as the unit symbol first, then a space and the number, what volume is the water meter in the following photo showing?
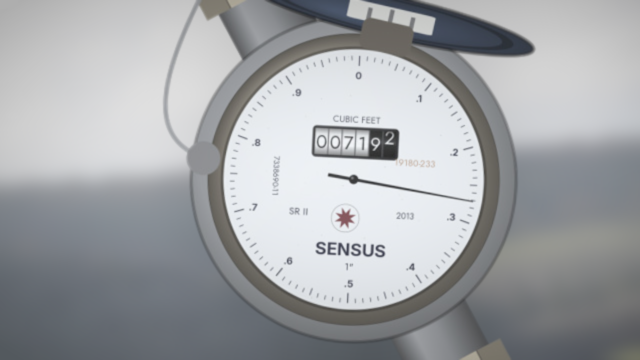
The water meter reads ft³ 7192.27
